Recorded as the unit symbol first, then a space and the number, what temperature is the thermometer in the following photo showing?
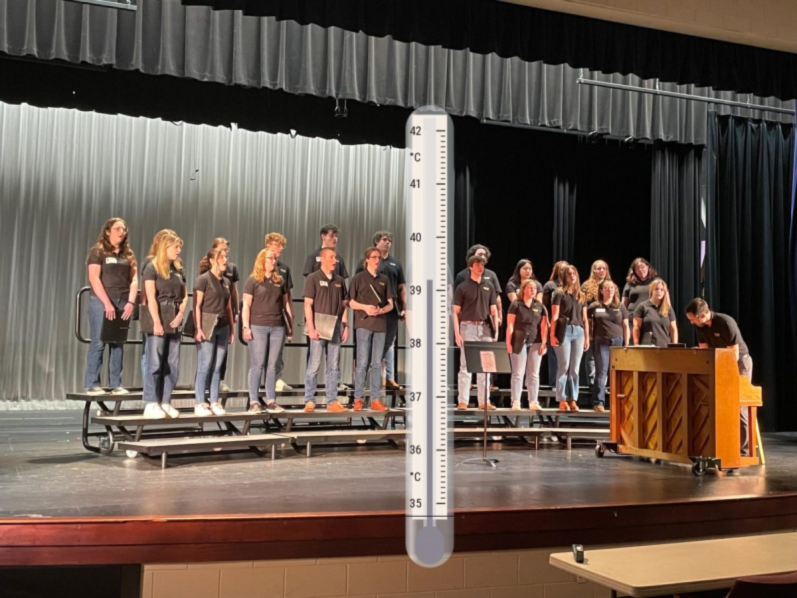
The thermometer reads °C 39.2
